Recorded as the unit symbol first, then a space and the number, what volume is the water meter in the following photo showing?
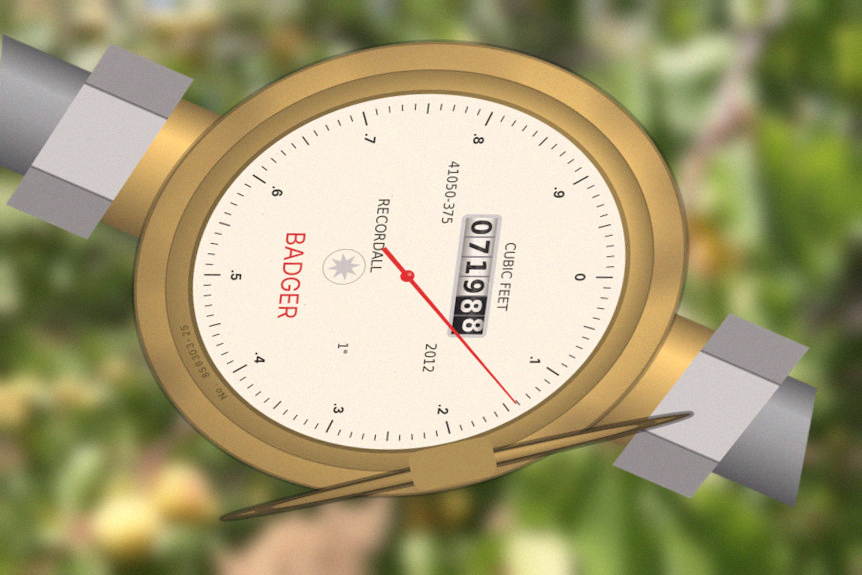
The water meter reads ft³ 71988.14
